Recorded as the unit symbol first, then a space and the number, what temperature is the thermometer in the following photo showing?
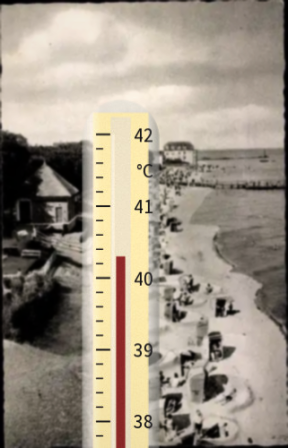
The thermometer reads °C 40.3
